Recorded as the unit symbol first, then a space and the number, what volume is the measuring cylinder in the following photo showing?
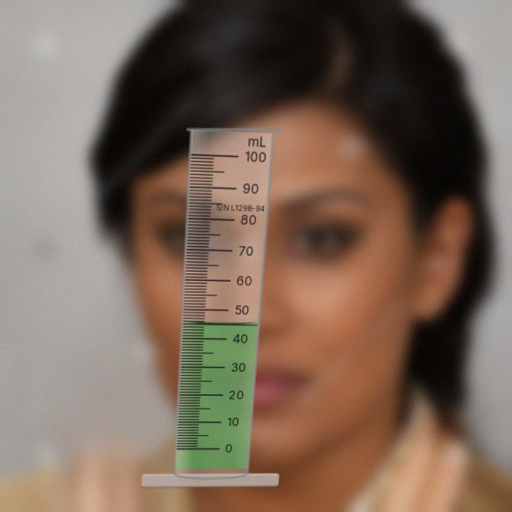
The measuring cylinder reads mL 45
